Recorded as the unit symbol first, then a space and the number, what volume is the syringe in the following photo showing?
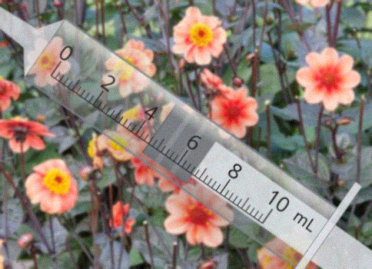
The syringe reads mL 4.6
